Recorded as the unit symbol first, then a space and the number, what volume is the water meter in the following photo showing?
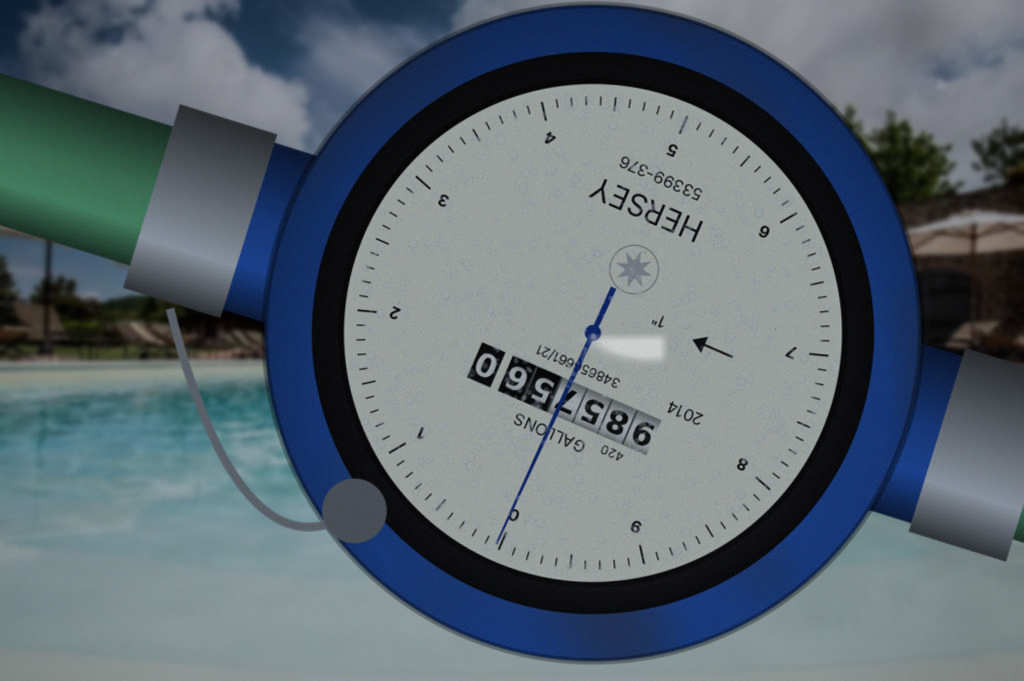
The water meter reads gal 9857560.0
